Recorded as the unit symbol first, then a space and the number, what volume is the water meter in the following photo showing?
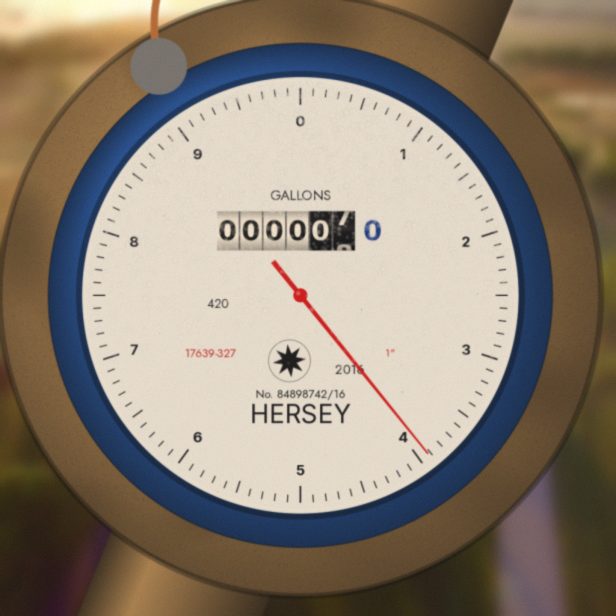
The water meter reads gal 73.9
